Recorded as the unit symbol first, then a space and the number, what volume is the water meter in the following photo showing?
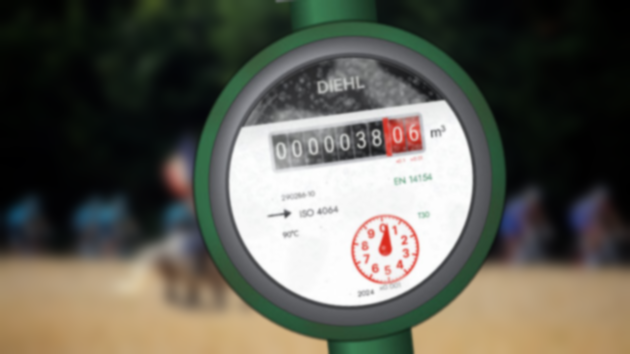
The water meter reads m³ 38.060
